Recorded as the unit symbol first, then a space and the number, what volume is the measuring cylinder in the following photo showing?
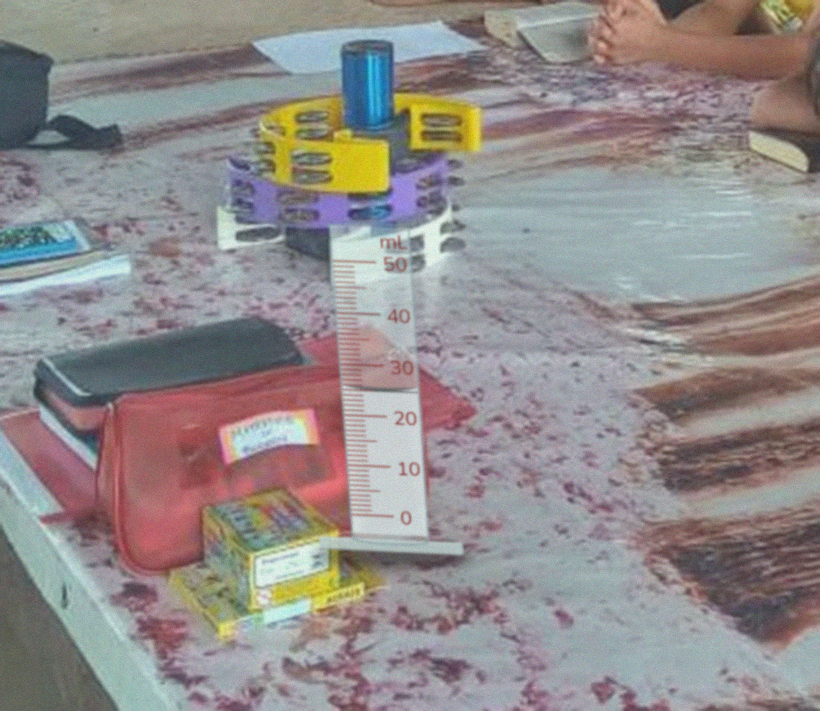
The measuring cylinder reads mL 25
